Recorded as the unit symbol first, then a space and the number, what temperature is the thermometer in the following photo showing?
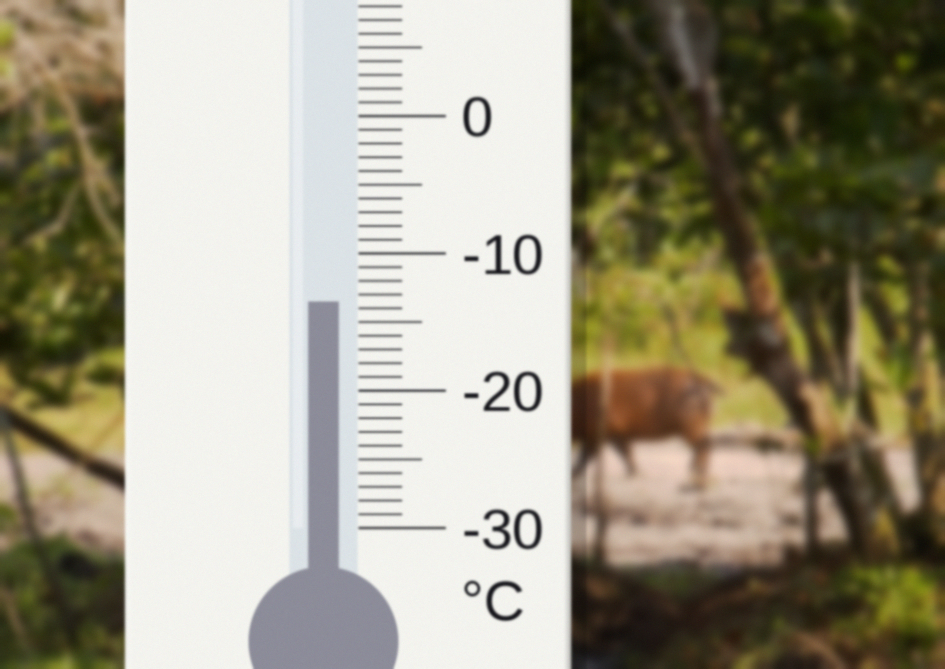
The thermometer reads °C -13.5
